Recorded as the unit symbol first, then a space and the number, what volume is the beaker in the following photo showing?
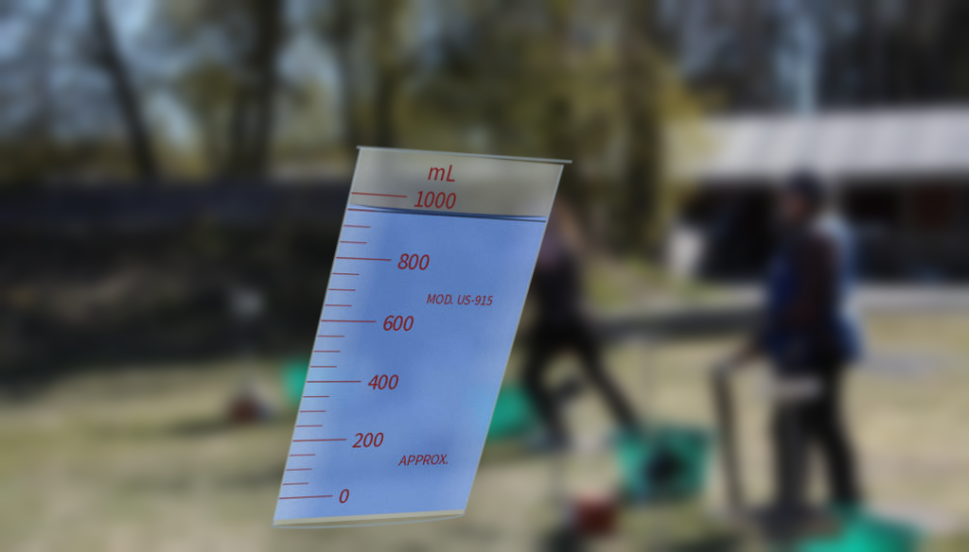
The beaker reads mL 950
